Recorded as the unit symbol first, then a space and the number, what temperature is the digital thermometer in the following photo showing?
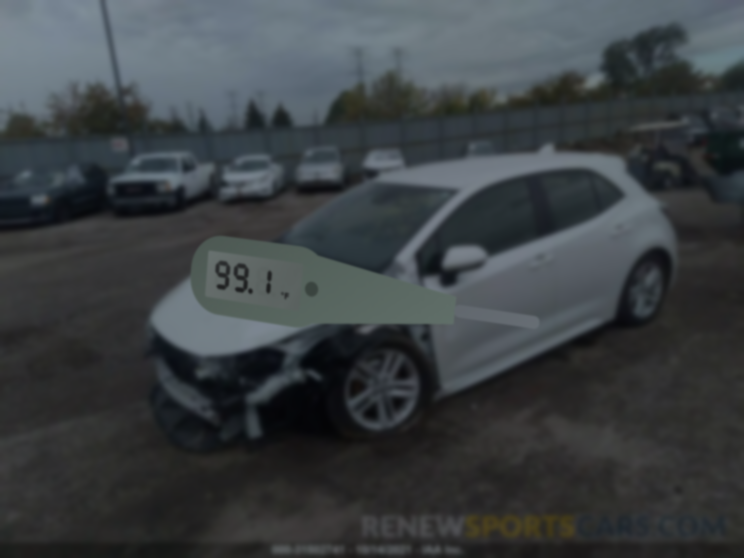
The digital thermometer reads °F 99.1
